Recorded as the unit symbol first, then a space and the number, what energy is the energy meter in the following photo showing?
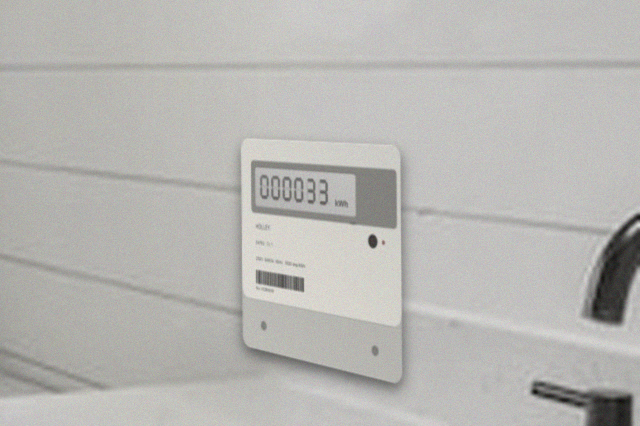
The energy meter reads kWh 33
